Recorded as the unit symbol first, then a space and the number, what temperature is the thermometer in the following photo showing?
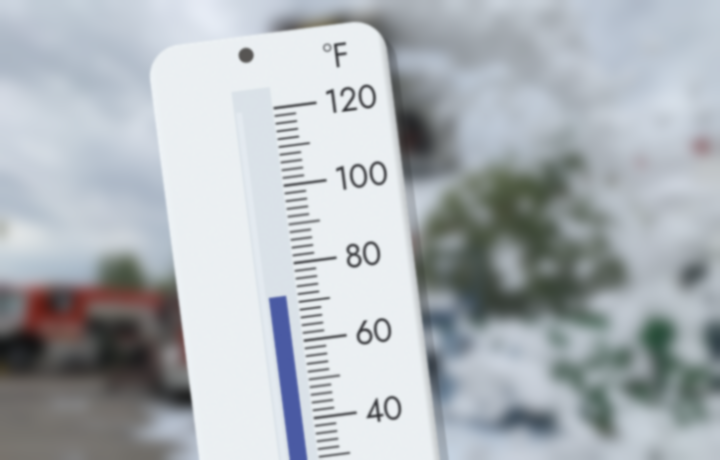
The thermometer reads °F 72
